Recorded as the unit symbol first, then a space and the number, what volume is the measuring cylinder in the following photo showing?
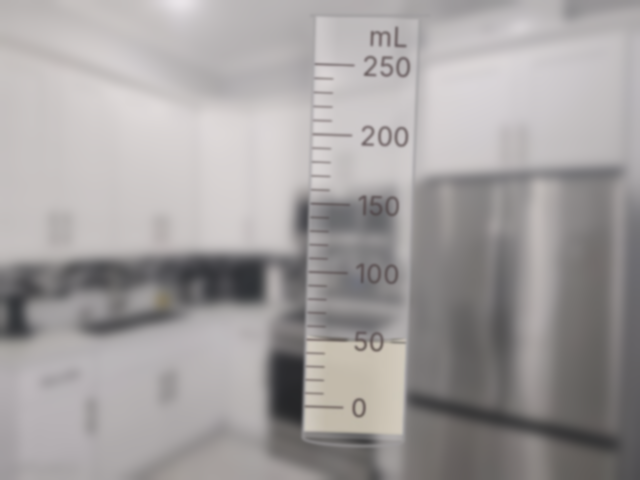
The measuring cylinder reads mL 50
